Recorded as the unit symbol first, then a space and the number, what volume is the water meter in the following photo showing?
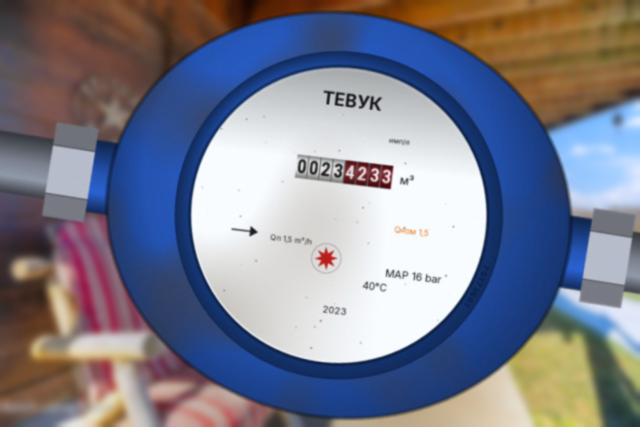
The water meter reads m³ 23.4233
